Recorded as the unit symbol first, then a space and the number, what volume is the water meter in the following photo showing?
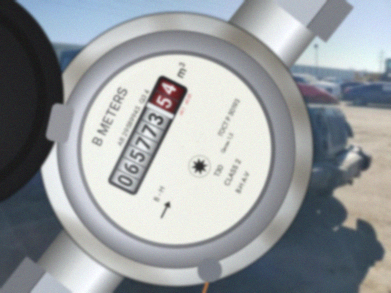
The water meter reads m³ 65773.54
